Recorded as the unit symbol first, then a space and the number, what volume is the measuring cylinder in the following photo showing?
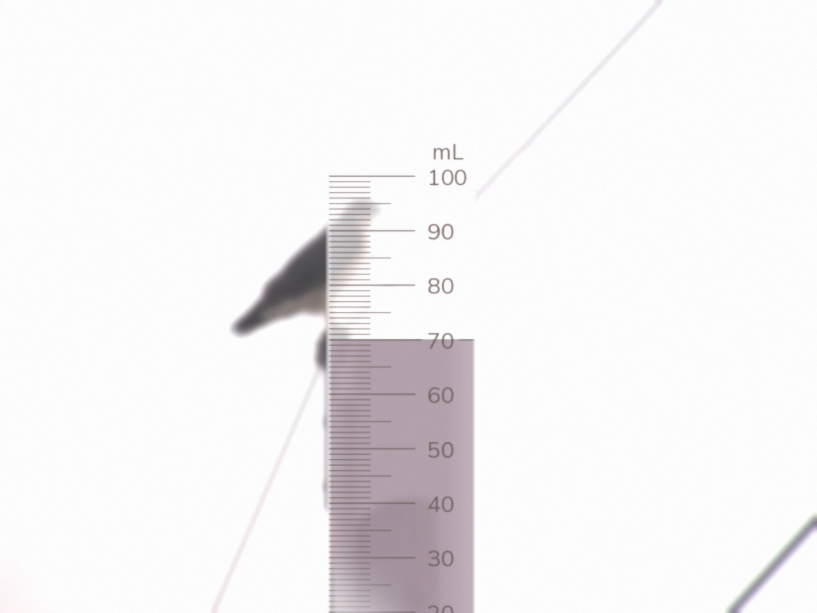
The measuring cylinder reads mL 70
